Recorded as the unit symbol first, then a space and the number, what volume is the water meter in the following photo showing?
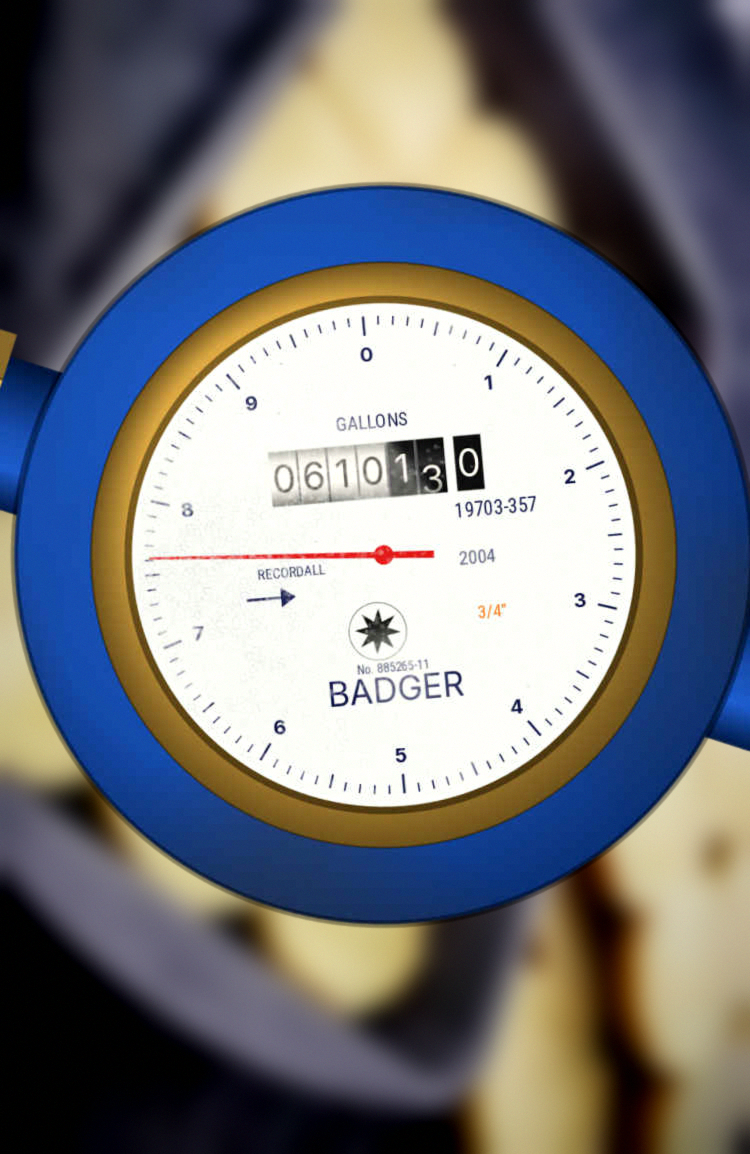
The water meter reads gal 610127.6
